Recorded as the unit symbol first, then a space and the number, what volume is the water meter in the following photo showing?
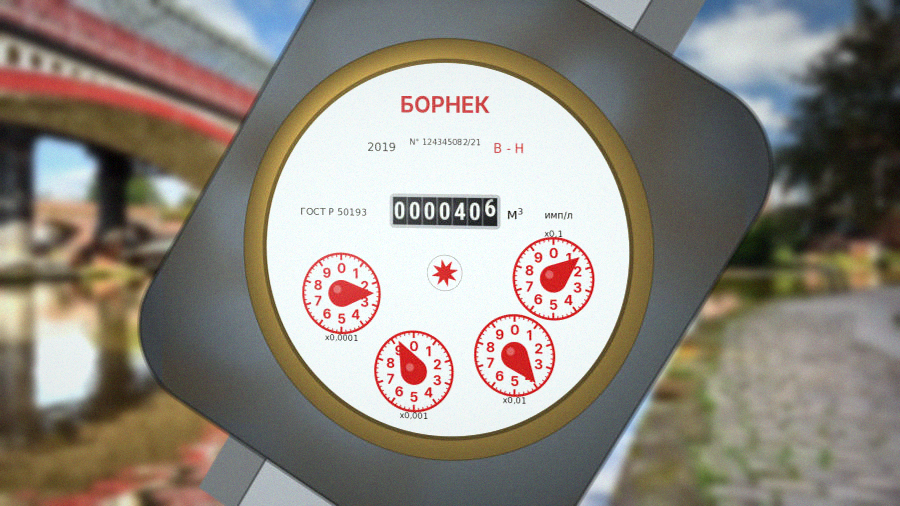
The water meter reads m³ 406.1392
